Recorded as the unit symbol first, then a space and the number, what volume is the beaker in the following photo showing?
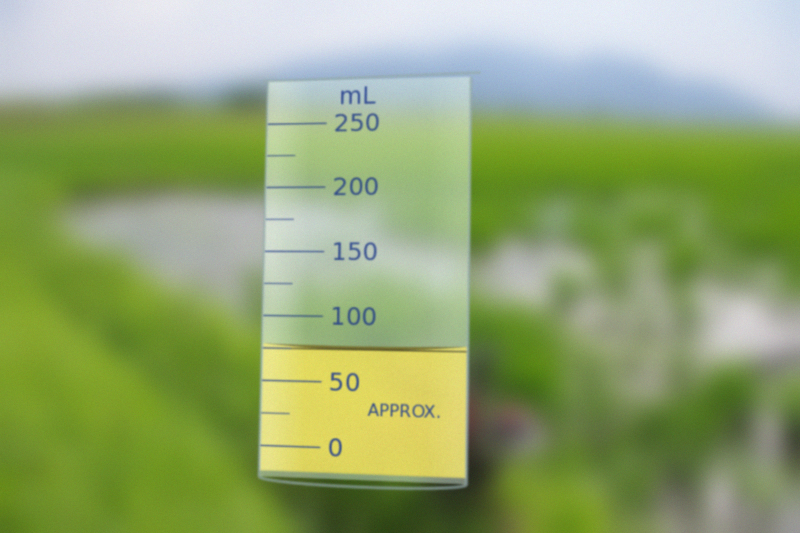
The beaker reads mL 75
